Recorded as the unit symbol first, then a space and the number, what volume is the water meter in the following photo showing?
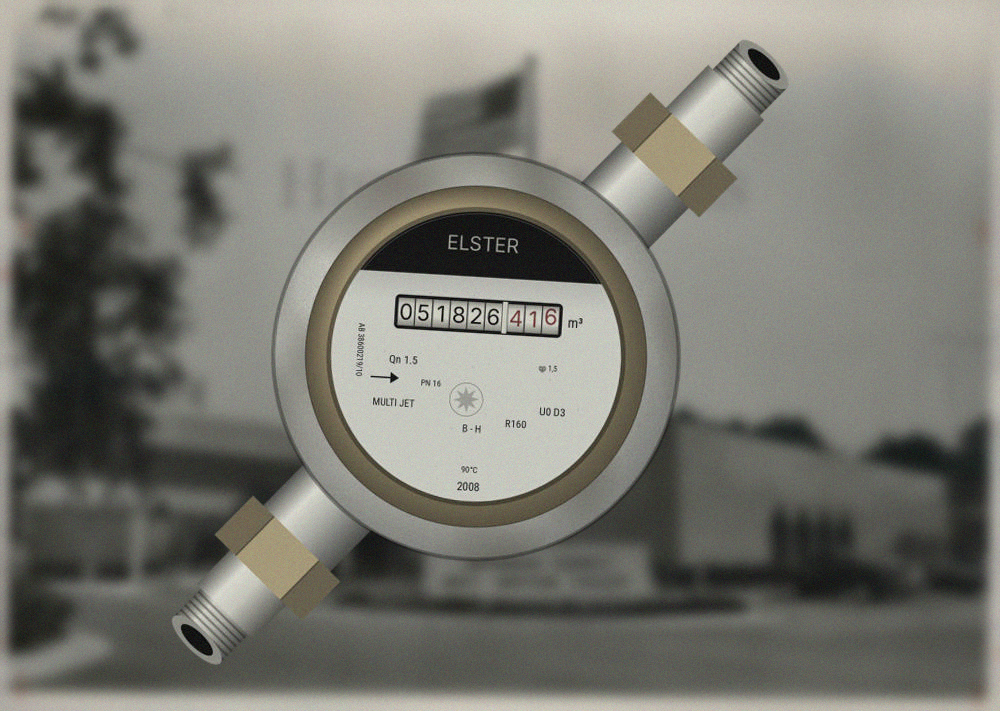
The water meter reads m³ 51826.416
